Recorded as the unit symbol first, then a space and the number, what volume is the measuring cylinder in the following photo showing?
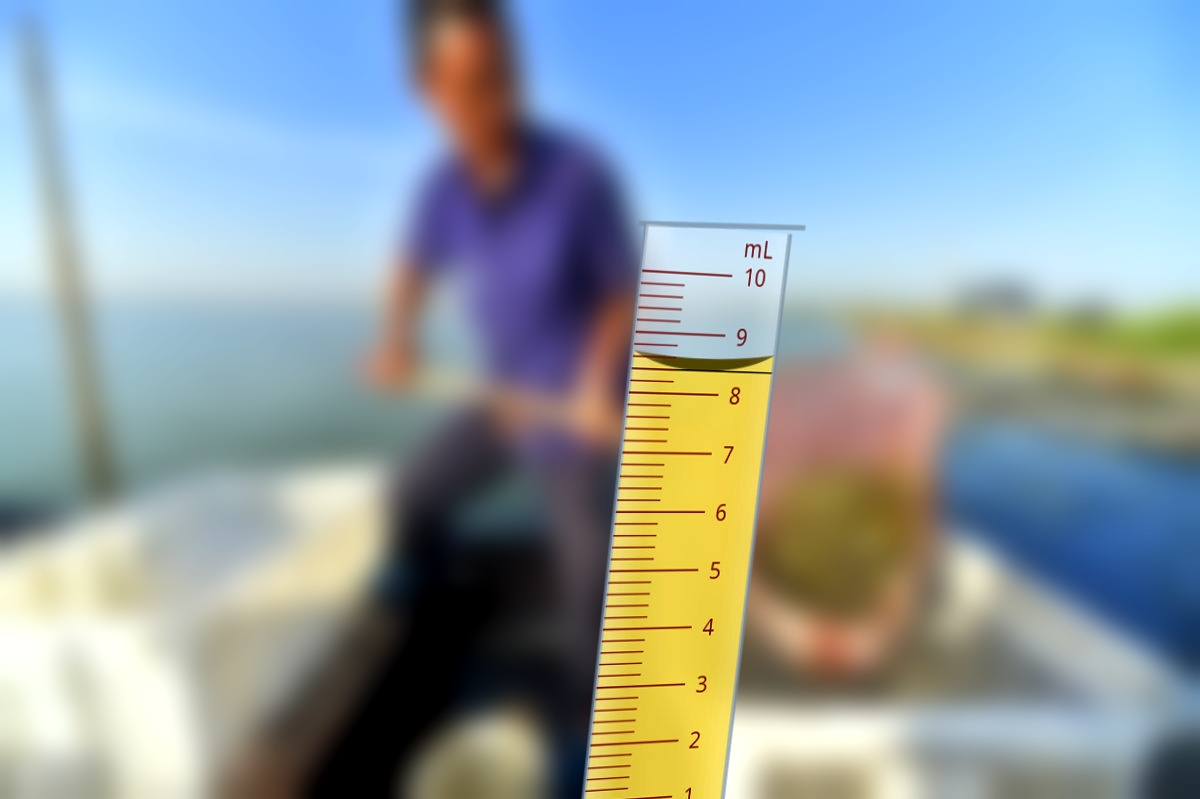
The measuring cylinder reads mL 8.4
